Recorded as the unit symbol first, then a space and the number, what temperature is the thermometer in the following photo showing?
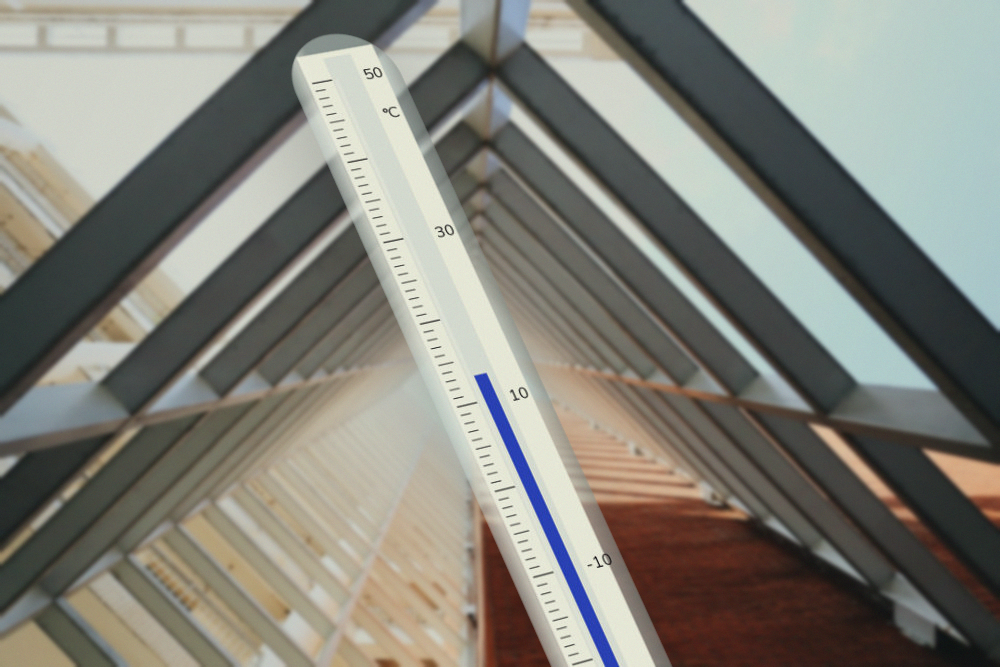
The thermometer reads °C 13
